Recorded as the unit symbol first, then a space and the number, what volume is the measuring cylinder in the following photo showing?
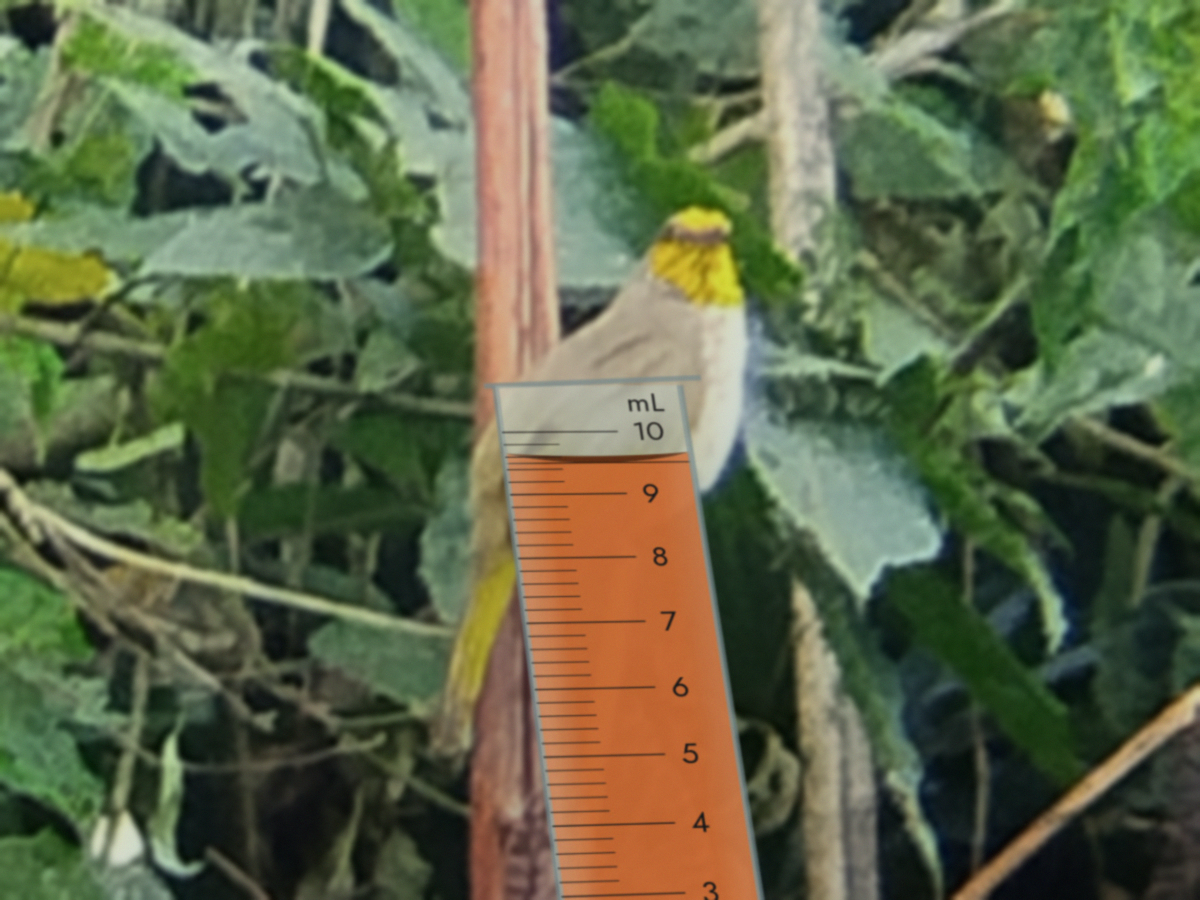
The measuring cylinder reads mL 9.5
